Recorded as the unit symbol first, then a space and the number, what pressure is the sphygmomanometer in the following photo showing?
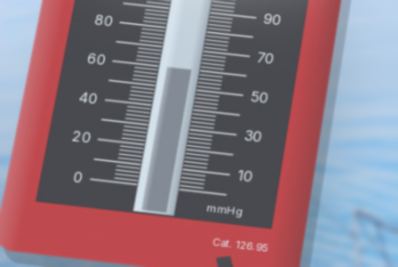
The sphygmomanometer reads mmHg 60
